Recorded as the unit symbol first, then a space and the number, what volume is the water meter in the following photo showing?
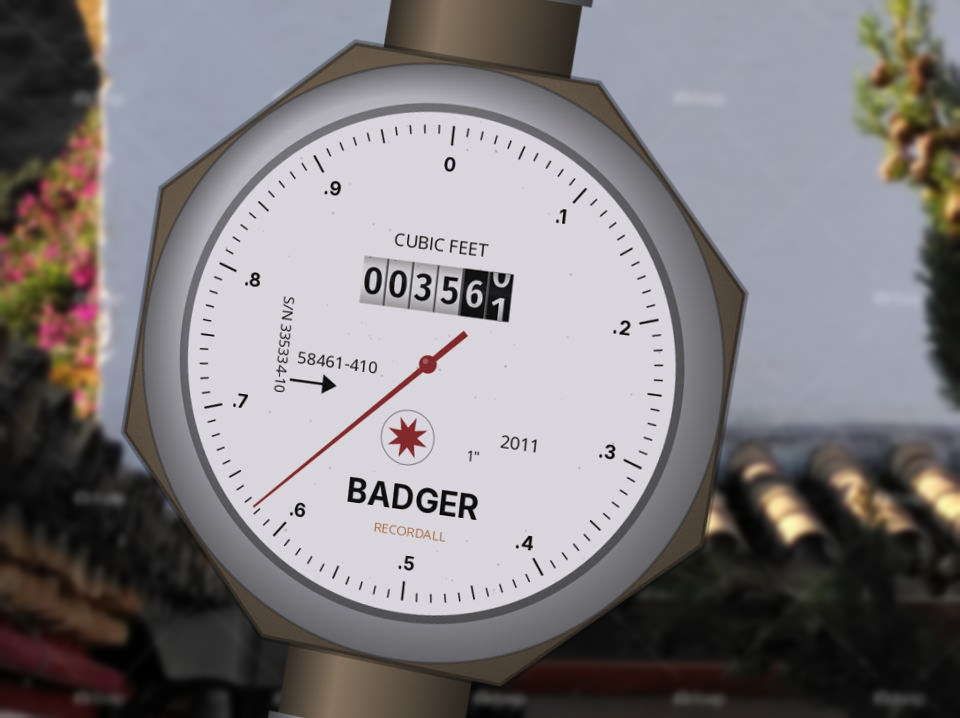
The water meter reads ft³ 3560.62
